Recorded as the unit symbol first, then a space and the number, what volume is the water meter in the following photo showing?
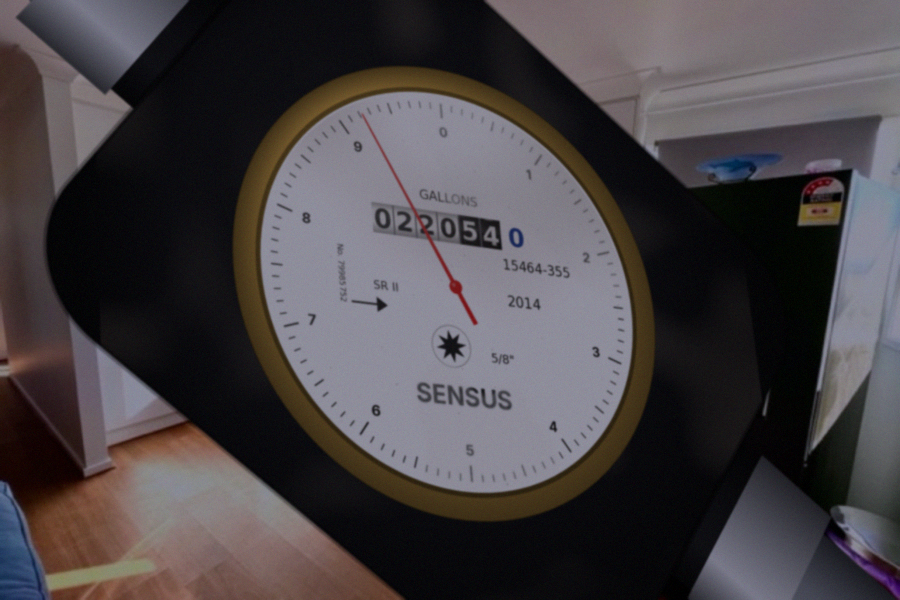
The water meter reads gal 220539.2
